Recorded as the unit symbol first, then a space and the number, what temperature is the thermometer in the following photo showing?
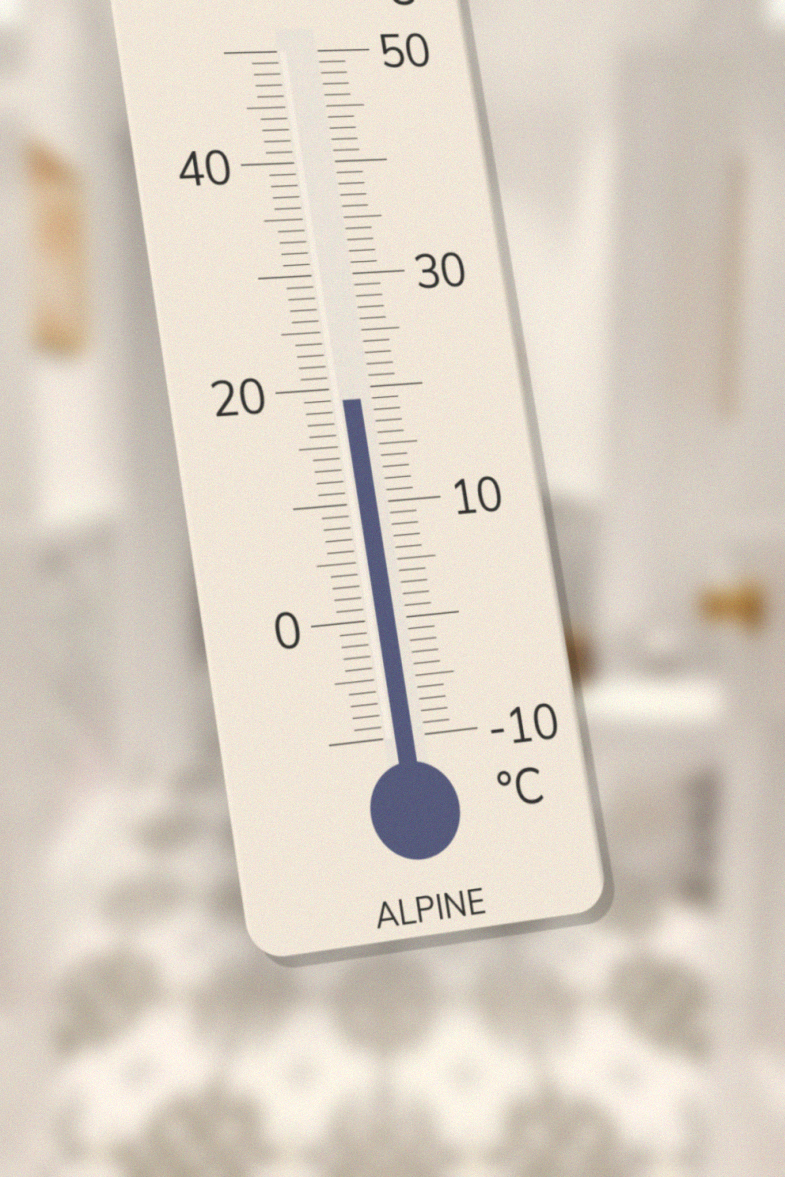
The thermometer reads °C 19
